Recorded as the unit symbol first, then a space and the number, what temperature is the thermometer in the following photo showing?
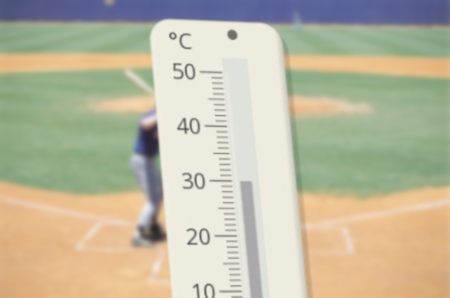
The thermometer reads °C 30
